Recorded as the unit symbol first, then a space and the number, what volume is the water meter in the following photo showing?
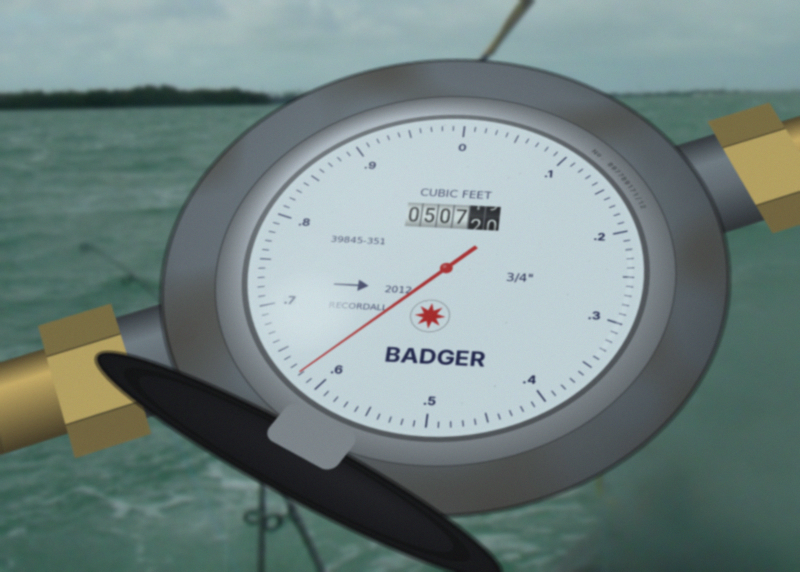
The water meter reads ft³ 50719.62
